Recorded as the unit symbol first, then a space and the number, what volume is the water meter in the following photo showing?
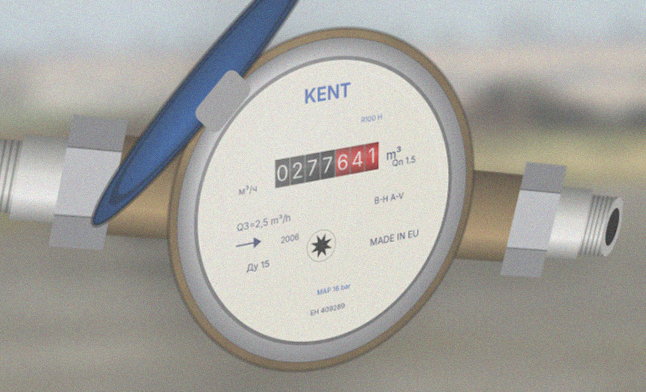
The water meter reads m³ 277.641
